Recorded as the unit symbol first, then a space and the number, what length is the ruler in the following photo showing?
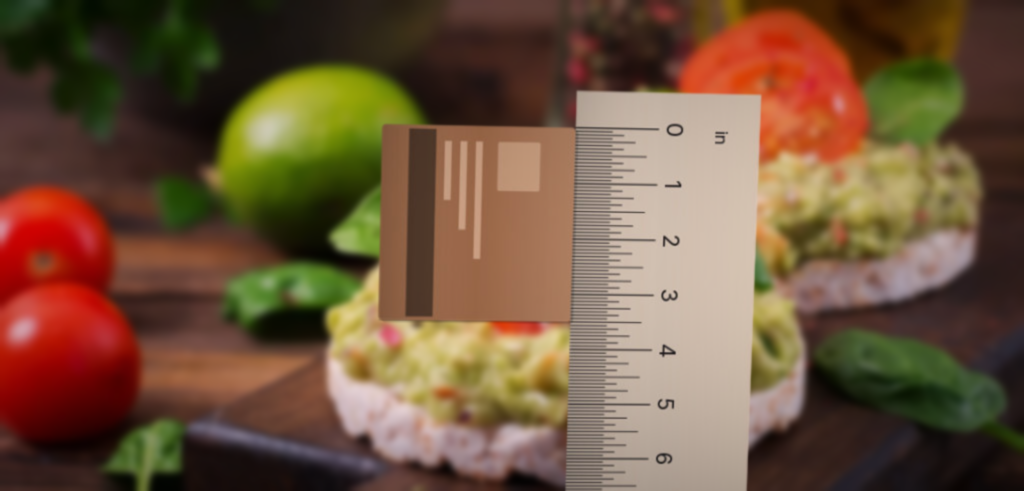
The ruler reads in 3.5
